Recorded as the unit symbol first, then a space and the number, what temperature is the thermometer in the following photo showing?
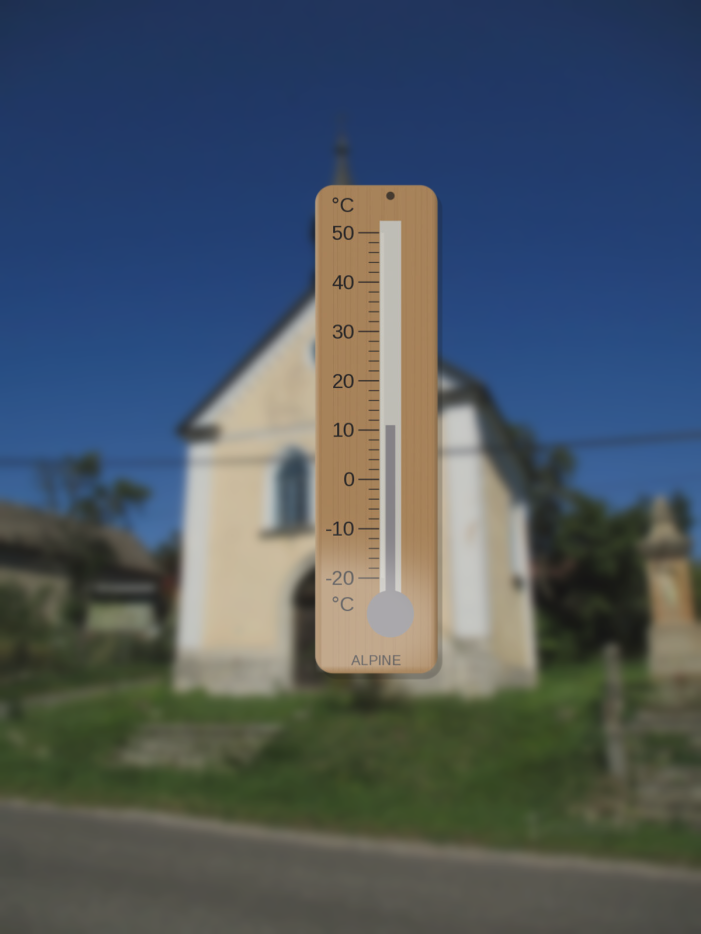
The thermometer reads °C 11
